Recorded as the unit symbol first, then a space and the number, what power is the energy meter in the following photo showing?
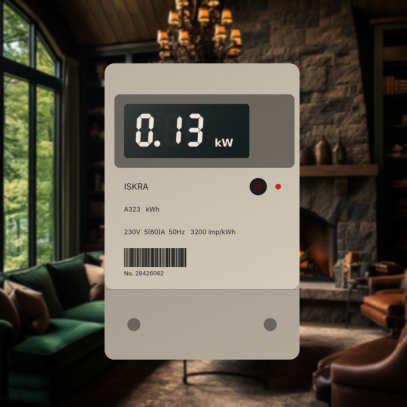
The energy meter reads kW 0.13
